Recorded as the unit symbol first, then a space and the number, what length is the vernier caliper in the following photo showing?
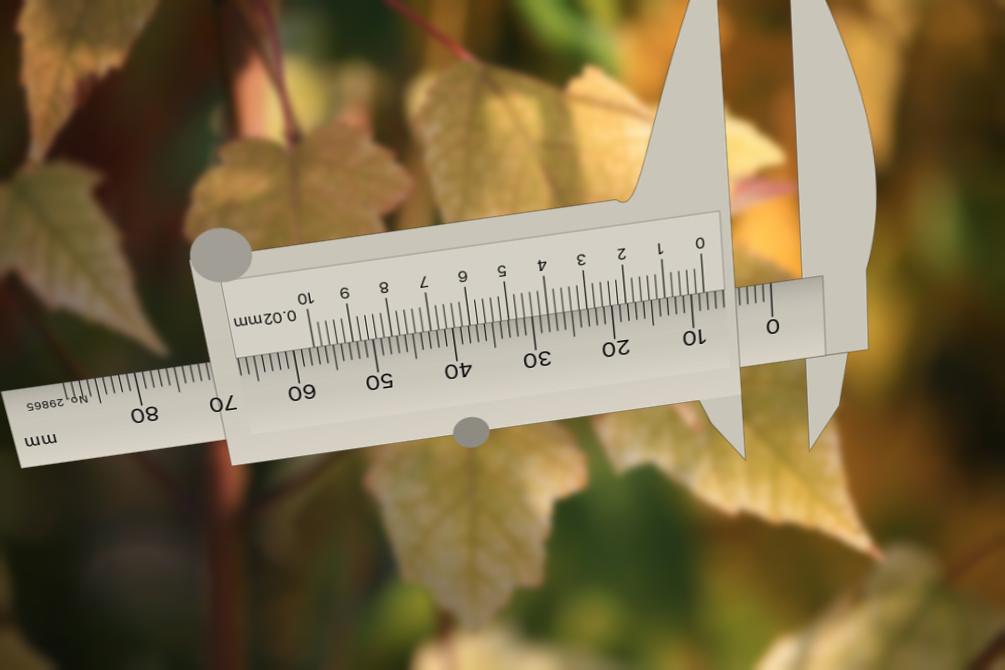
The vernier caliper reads mm 8.4
